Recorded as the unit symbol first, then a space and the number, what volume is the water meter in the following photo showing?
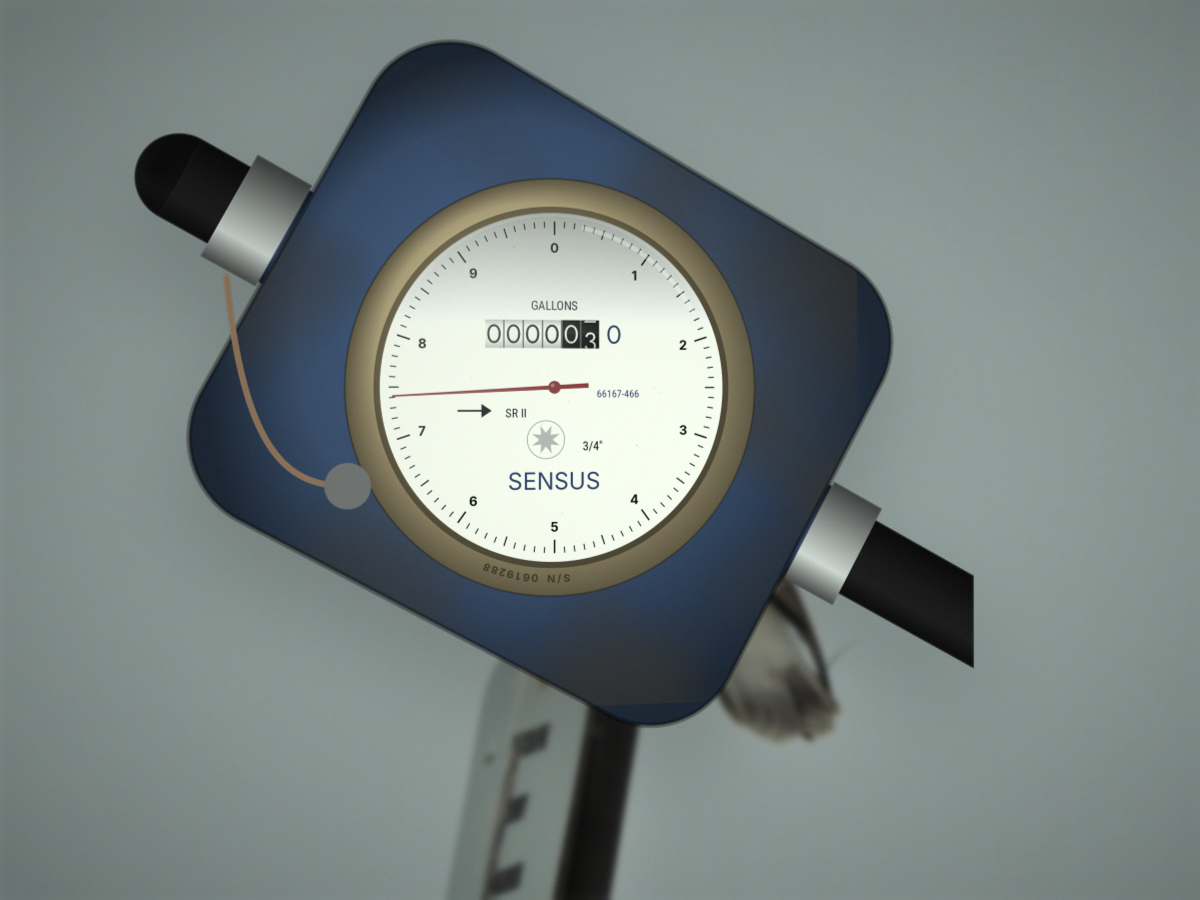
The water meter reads gal 27.4
